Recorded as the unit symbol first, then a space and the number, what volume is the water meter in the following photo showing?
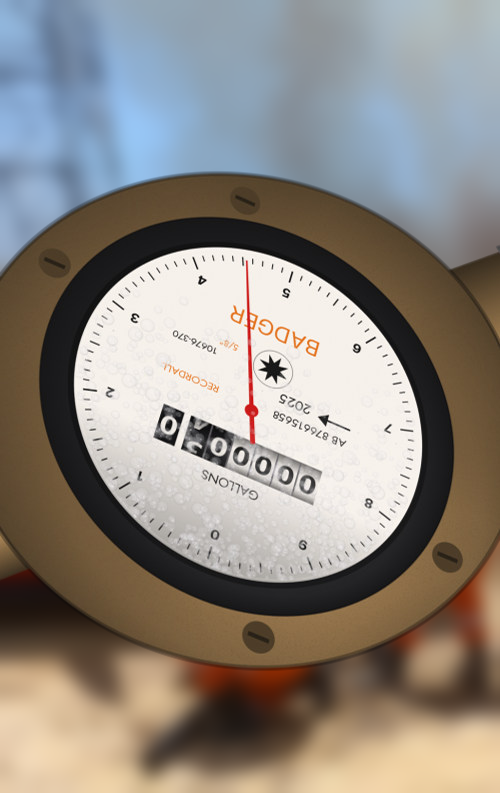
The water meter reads gal 34.5
